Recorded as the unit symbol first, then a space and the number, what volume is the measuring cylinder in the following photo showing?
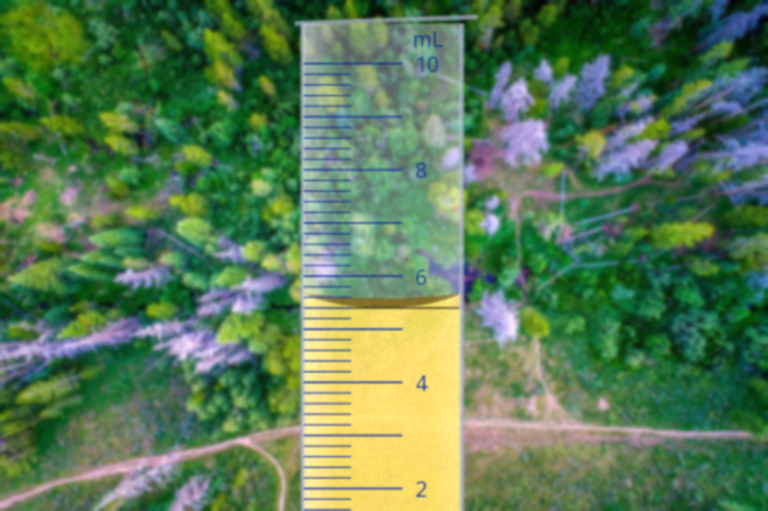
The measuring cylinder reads mL 5.4
